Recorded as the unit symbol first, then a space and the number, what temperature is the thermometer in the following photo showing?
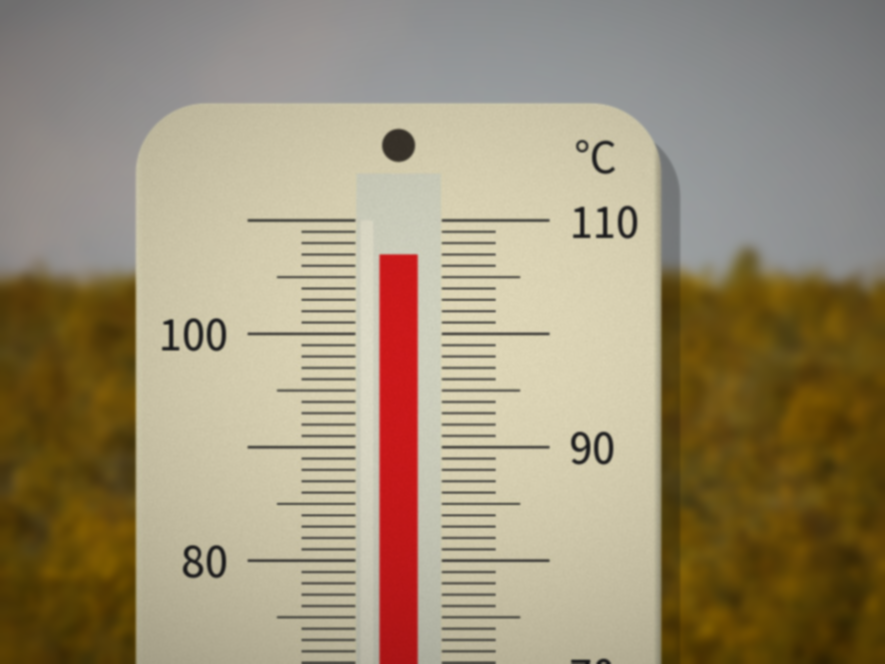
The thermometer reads °C 107
